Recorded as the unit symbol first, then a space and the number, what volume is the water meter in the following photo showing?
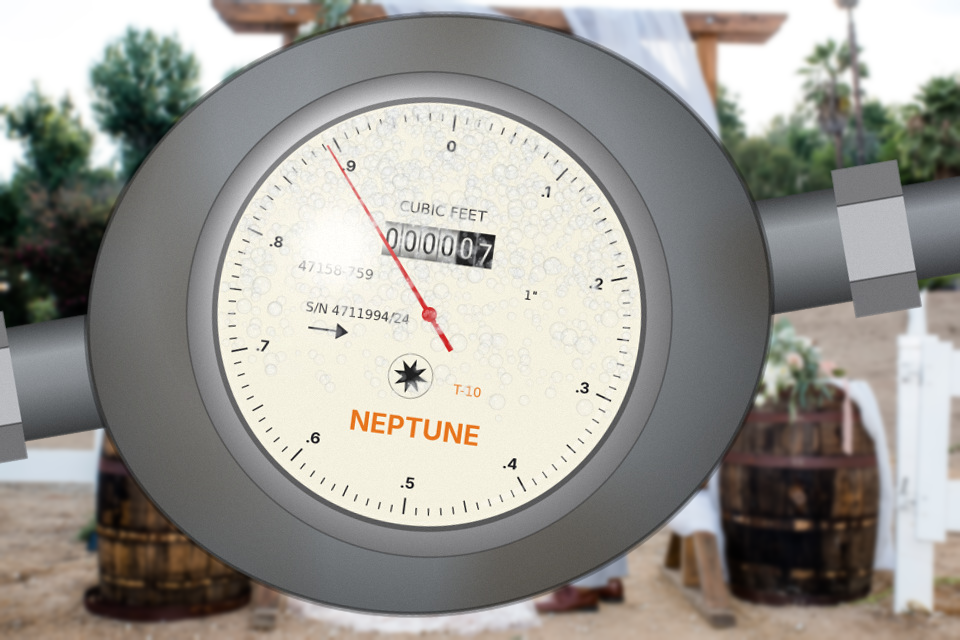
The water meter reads ft³ 6.89
